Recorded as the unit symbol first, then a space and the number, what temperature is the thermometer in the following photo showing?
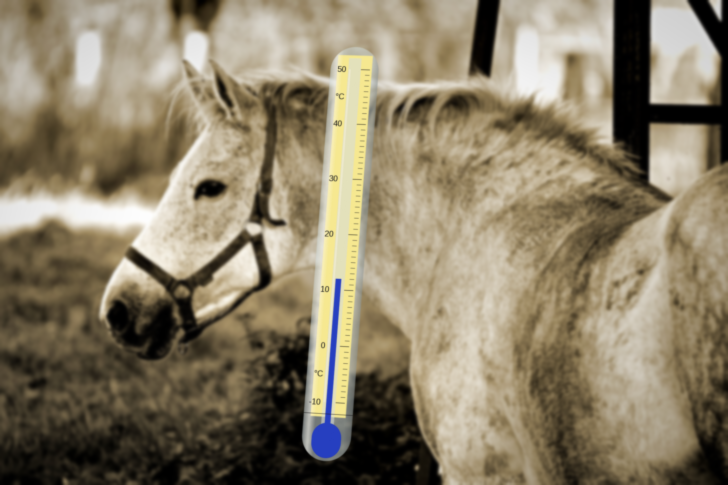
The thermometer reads °C 12
